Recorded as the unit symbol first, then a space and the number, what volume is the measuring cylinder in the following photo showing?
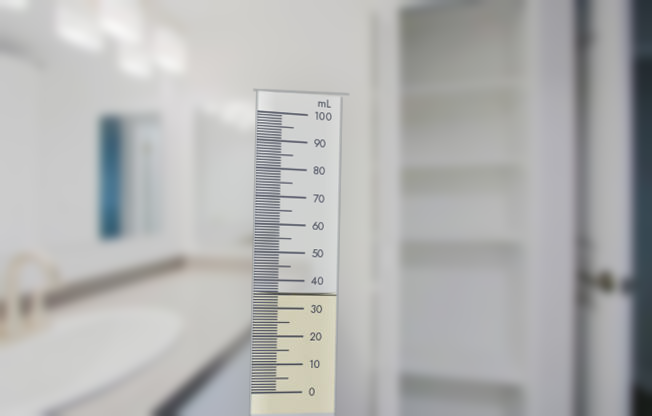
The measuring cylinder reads mL 35
